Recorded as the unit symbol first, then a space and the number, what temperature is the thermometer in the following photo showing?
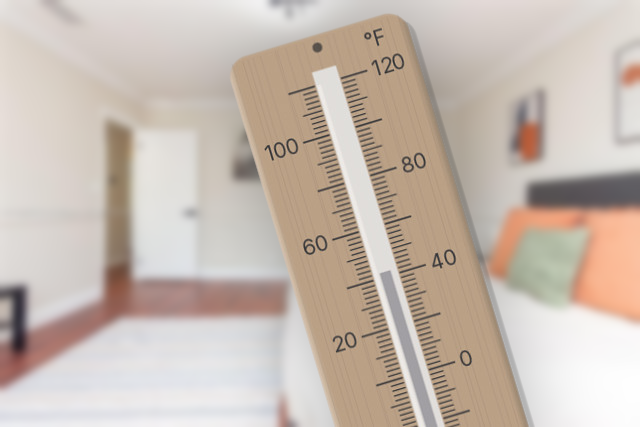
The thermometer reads °F 42
